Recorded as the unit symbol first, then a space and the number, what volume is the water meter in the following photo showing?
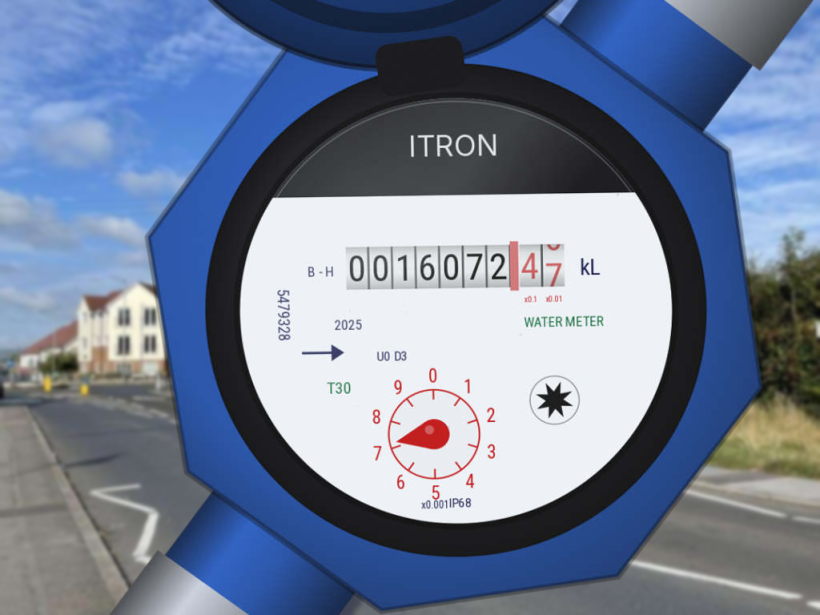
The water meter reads kL 16072.467
